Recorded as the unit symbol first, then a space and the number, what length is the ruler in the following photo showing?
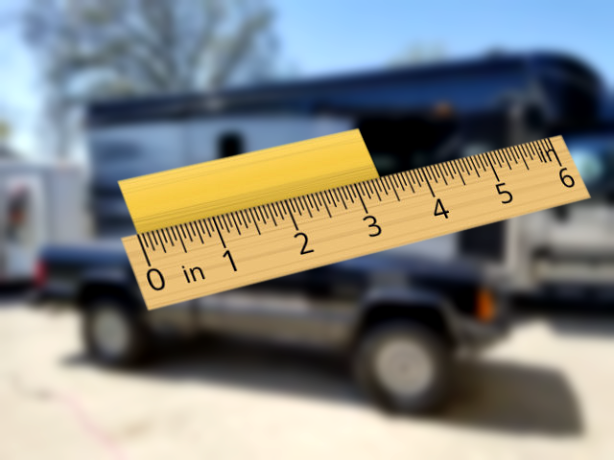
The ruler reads in 3.375
